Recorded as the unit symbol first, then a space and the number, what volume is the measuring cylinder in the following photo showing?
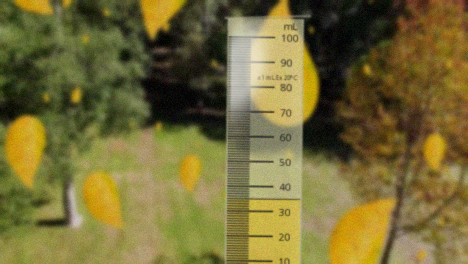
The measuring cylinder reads mL 35
